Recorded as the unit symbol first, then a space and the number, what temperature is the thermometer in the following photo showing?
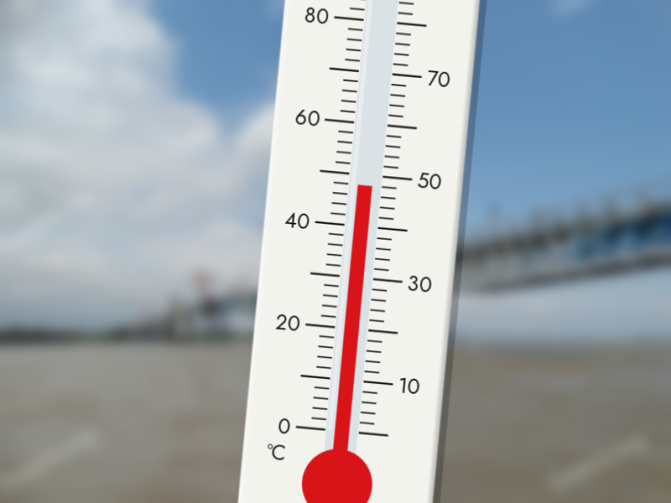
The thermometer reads °C 48
